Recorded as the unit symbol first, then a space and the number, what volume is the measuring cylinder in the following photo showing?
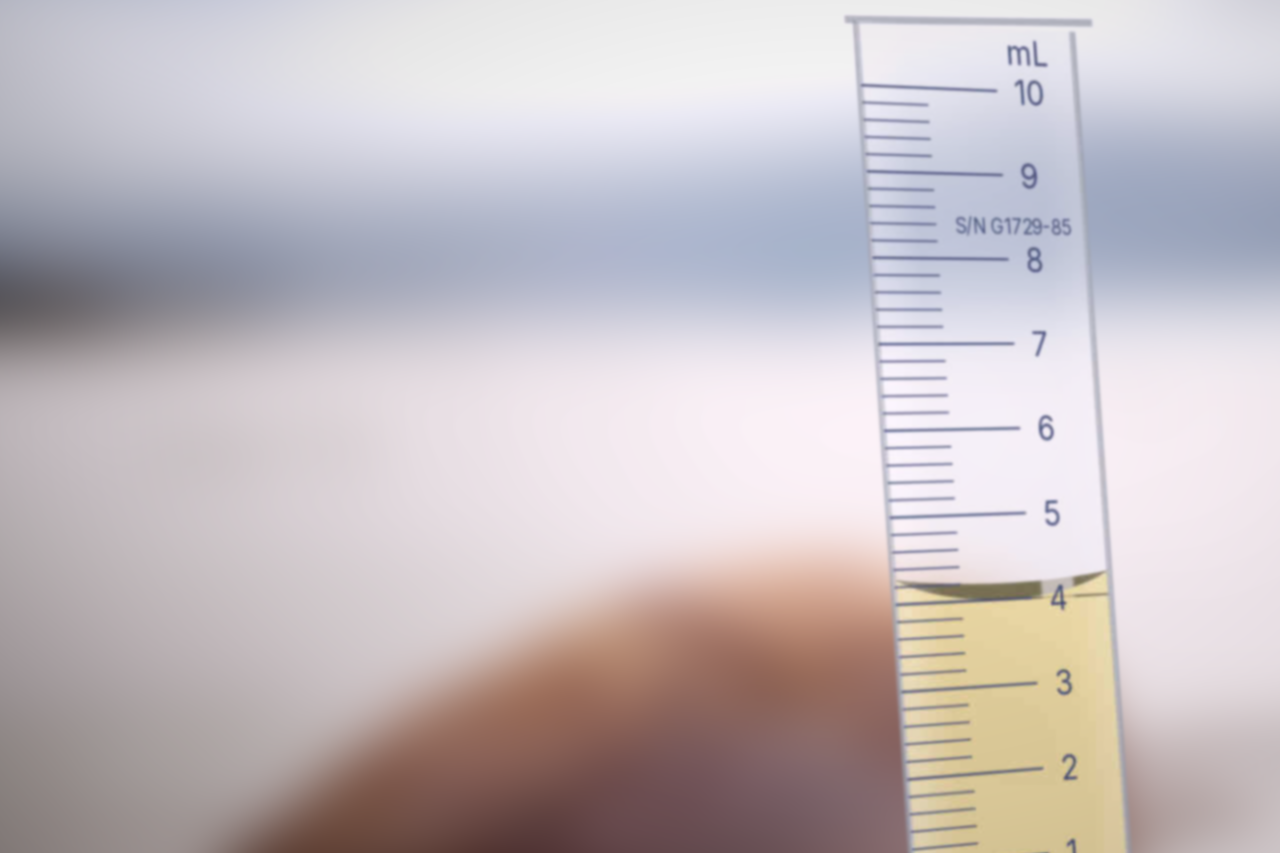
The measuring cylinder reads mL 4
